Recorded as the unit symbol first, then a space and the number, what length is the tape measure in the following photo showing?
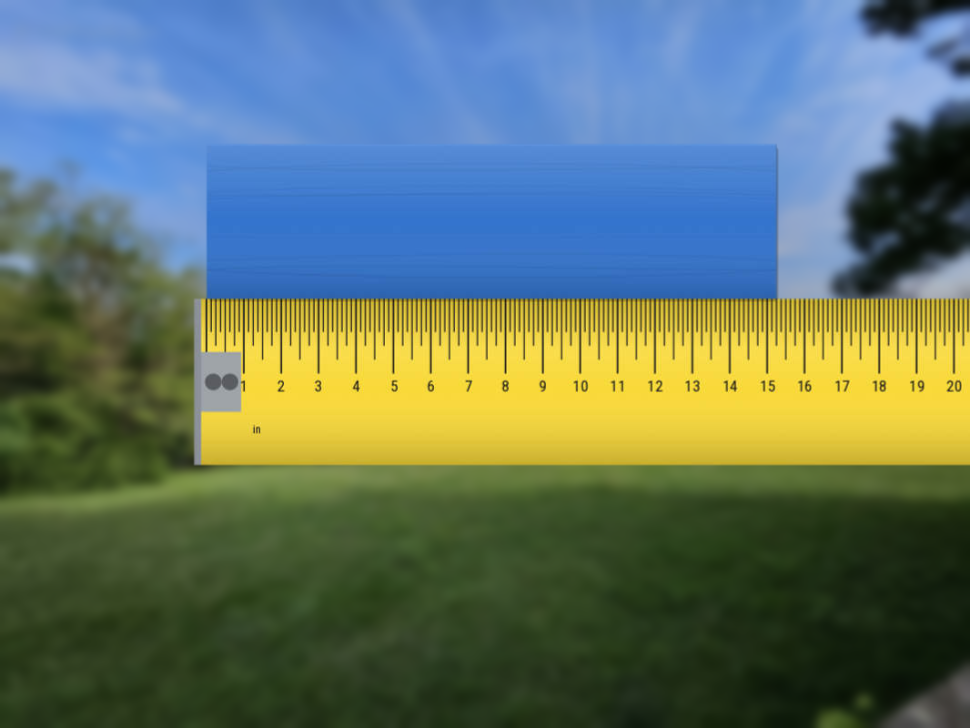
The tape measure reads in 15.25
